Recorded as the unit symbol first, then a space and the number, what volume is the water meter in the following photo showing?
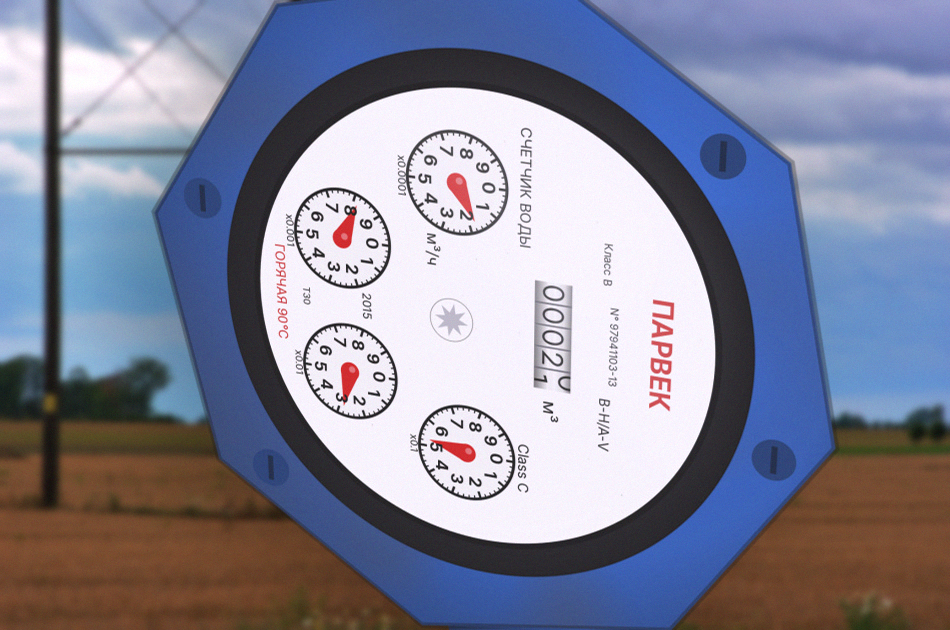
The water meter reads m³ 20.5281
